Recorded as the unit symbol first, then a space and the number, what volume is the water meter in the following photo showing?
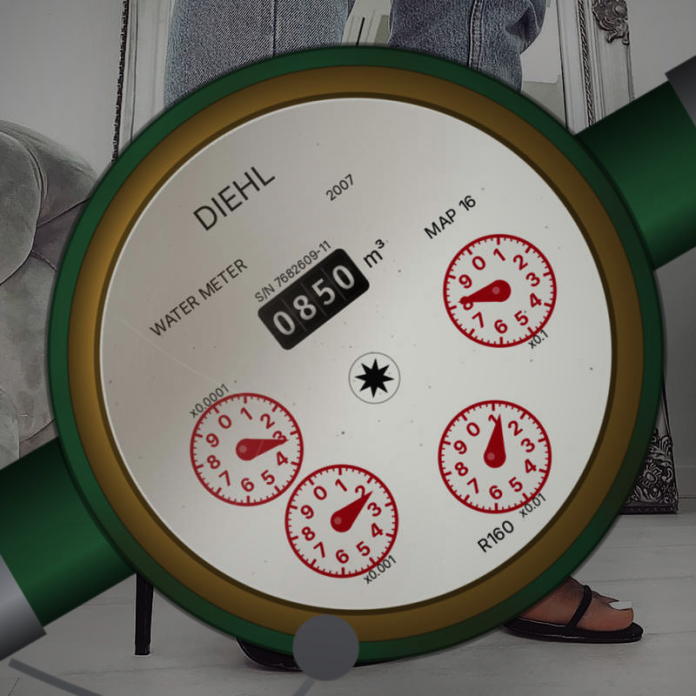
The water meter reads m³ 850.8123
